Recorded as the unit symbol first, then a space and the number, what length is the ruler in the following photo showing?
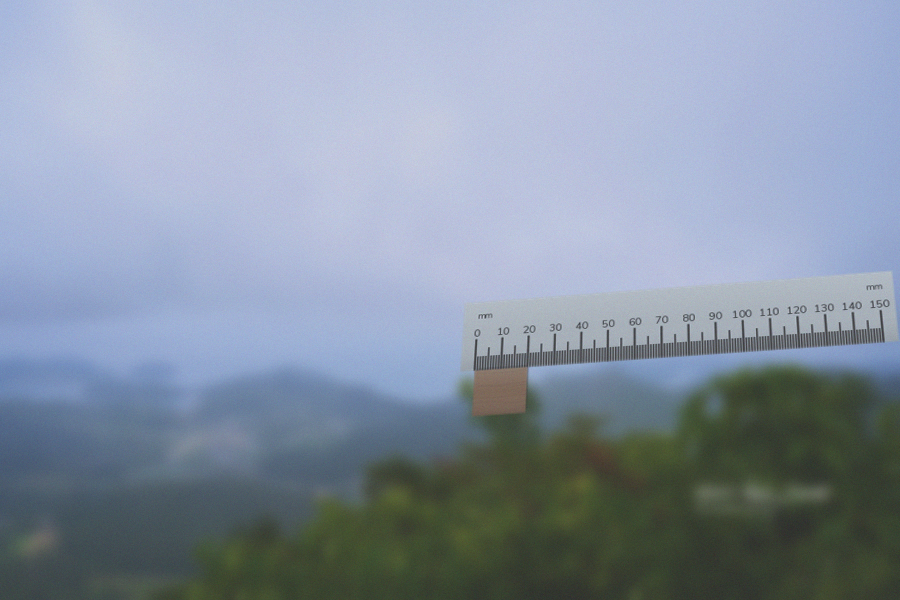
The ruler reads mm 20
